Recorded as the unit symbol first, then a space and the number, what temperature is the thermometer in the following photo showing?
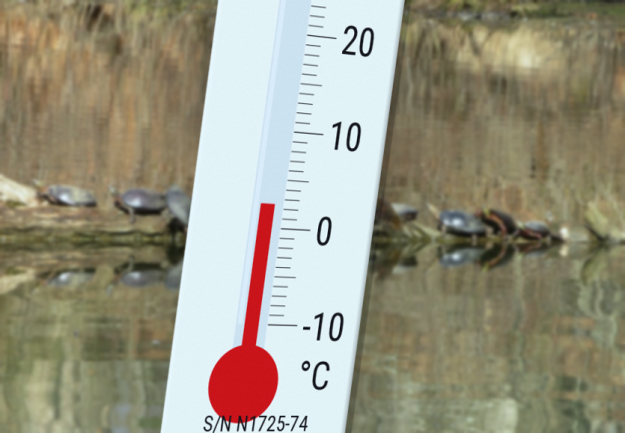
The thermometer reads °C 2.5
